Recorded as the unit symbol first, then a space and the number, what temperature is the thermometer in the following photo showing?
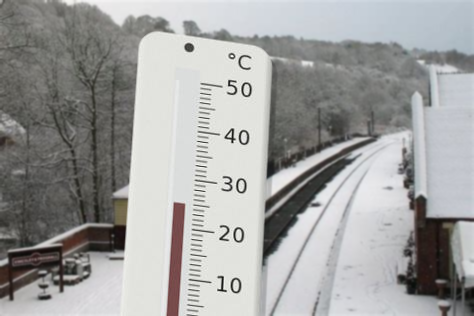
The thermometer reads °C 25
